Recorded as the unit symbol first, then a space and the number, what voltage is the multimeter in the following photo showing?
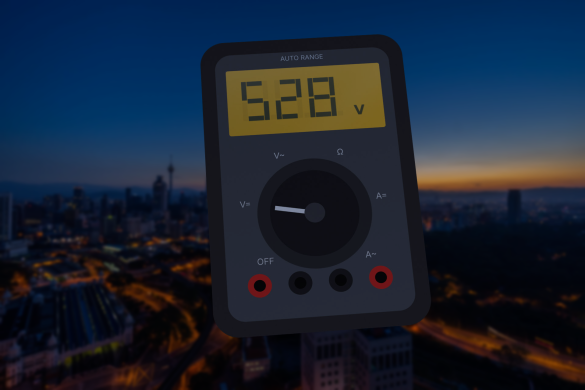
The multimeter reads V 528
